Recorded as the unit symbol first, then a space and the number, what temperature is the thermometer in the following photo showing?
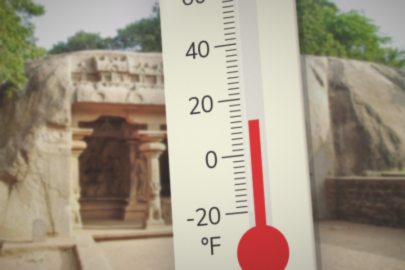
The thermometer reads °F 12
